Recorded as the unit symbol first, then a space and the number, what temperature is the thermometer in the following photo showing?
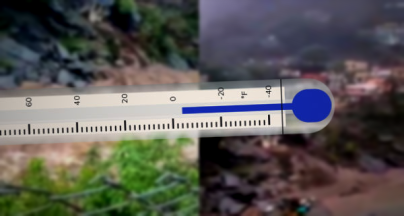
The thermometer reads °F -4
